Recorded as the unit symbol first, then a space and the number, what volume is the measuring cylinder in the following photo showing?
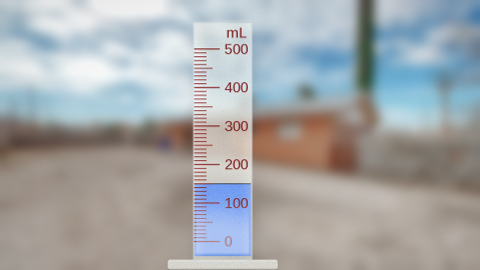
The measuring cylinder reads mL 150
